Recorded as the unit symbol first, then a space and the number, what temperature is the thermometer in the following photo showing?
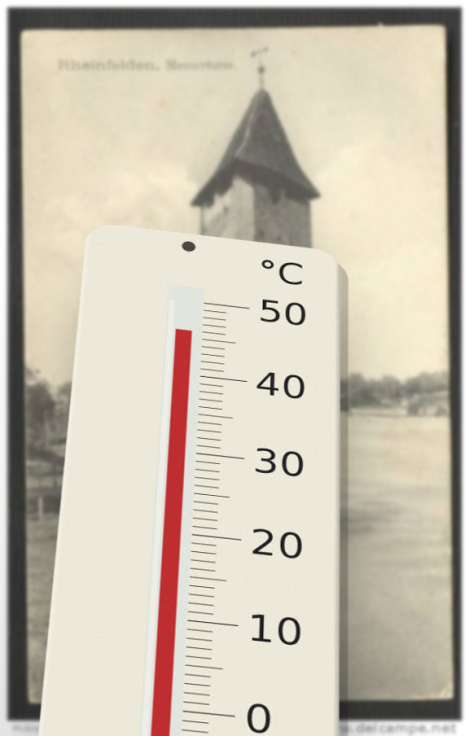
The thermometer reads °C 46
